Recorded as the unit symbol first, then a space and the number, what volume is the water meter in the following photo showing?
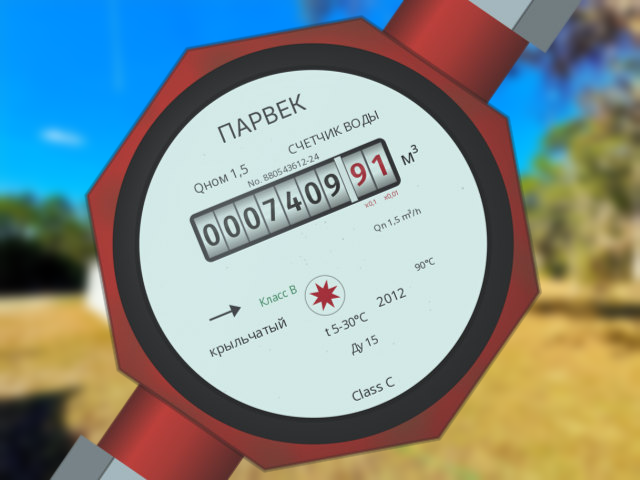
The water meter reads m³ 7409.91
